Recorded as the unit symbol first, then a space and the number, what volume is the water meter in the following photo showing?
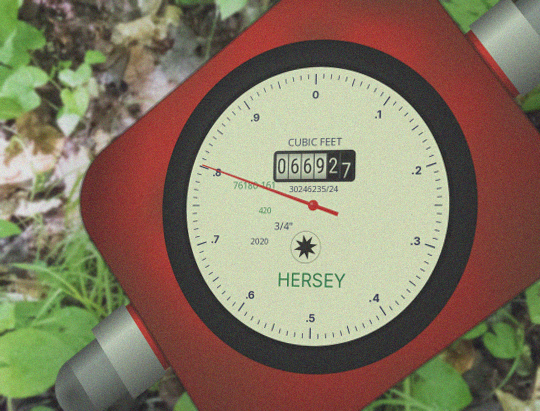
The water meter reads ft³ 66926.80
